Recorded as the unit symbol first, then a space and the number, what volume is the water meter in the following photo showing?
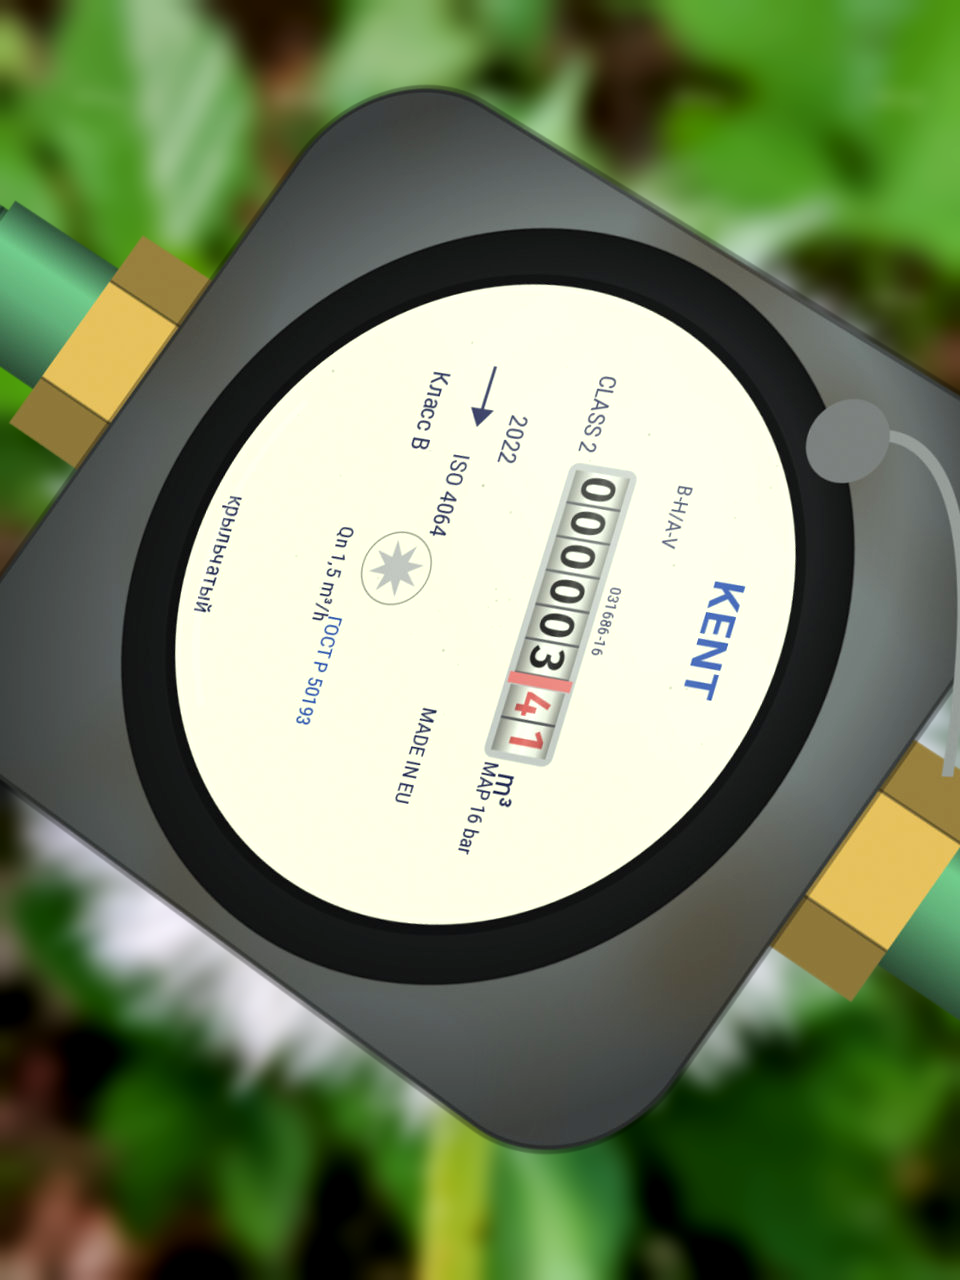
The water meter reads m³ 3.41
